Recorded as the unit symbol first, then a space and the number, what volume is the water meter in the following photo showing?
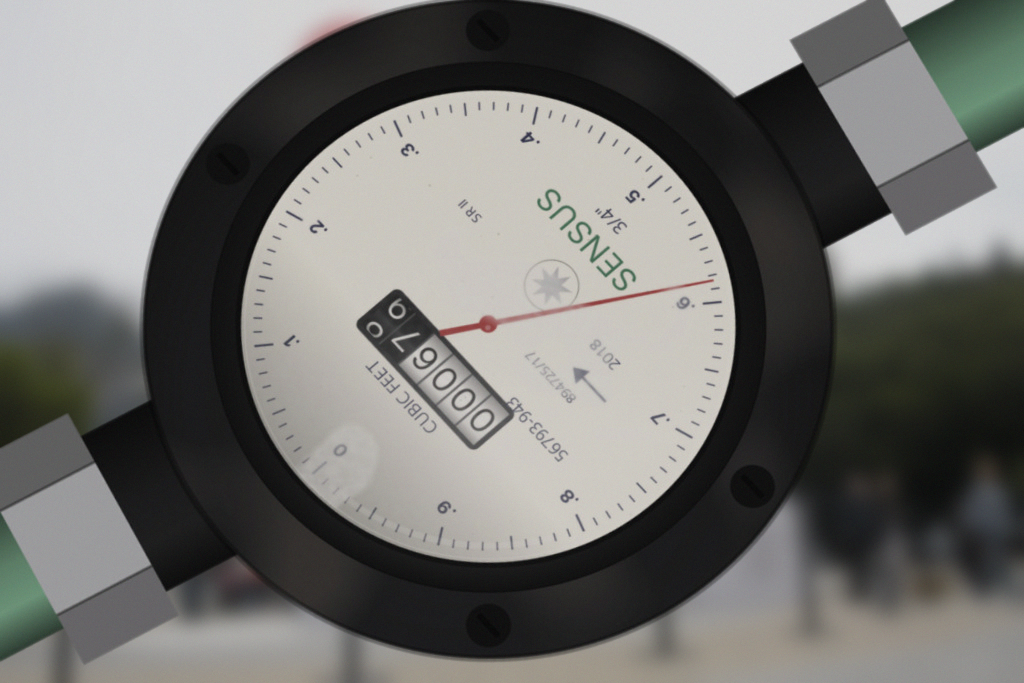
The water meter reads ft³ 678.58
